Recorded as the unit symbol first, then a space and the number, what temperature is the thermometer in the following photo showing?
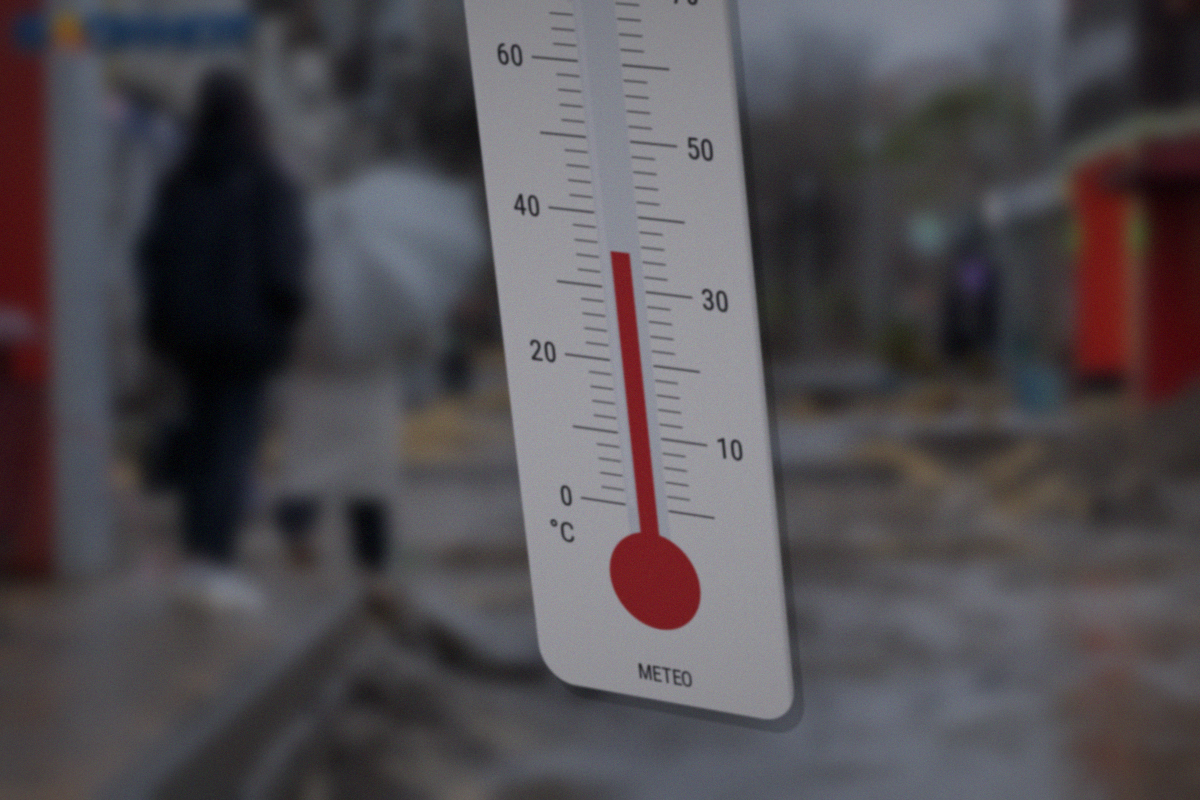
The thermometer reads °C 35
